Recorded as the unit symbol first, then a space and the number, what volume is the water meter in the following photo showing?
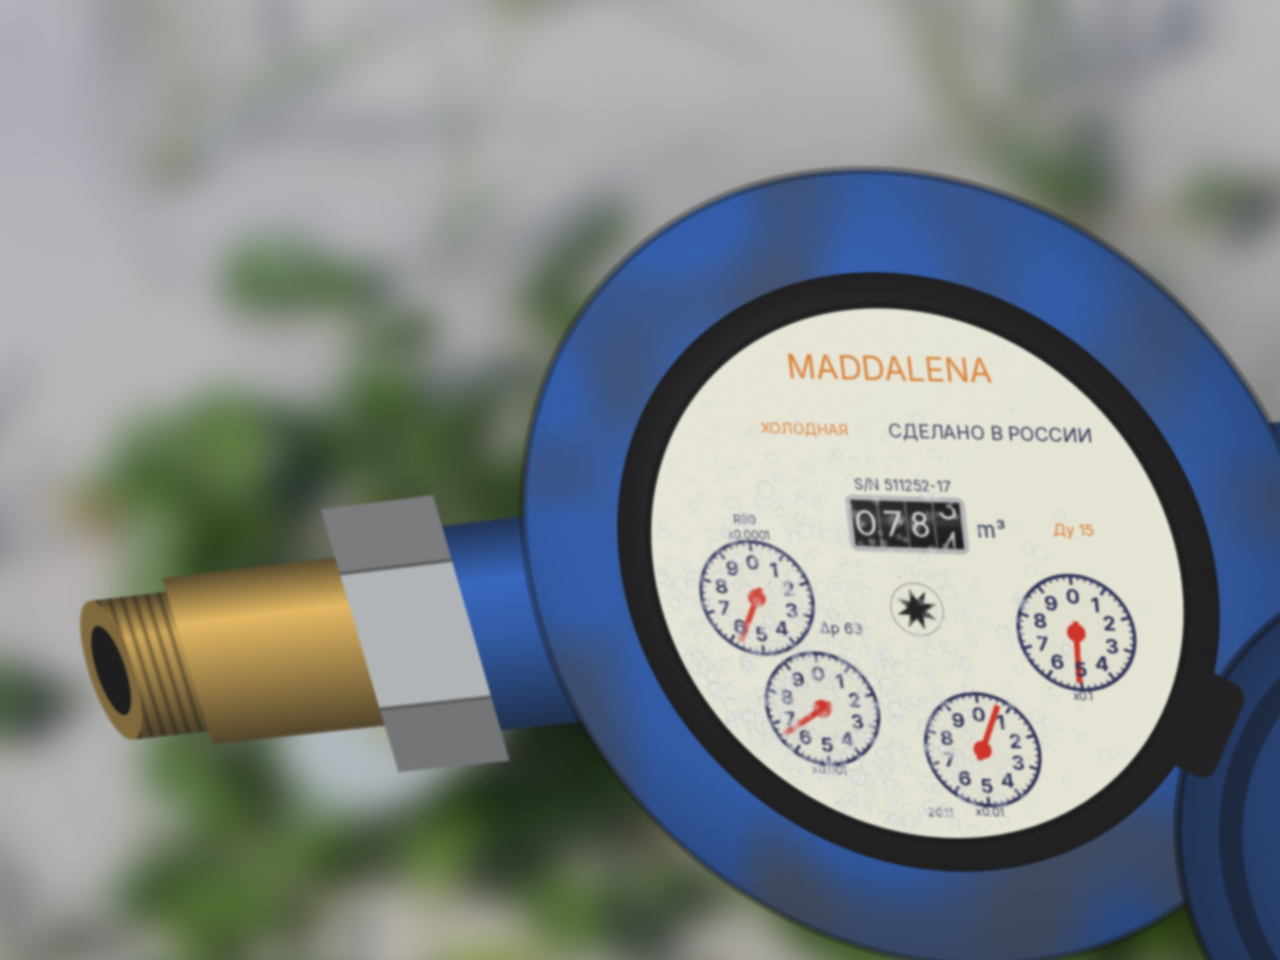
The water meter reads m³ 783.5065
